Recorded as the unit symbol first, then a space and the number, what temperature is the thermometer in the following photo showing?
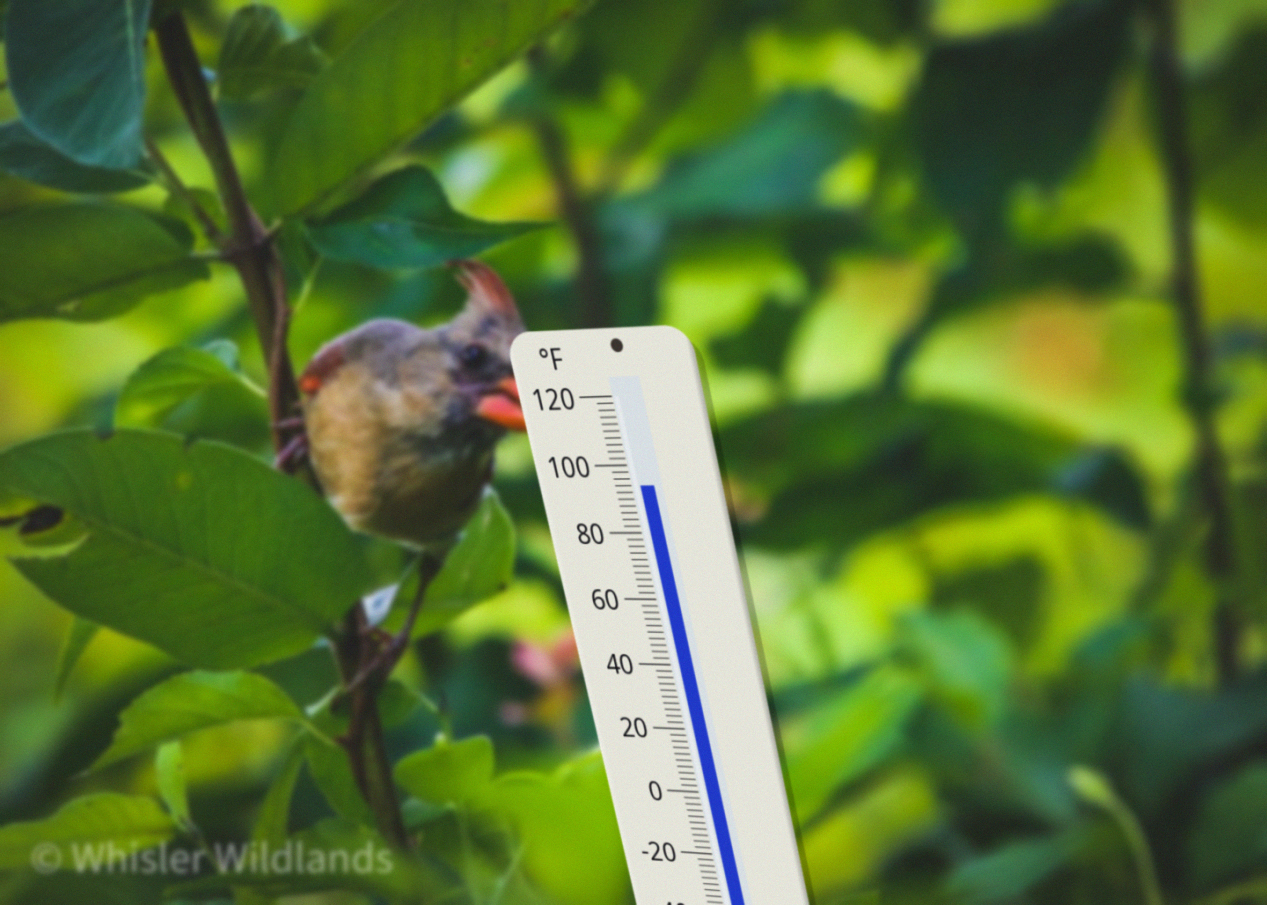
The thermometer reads °F 94
